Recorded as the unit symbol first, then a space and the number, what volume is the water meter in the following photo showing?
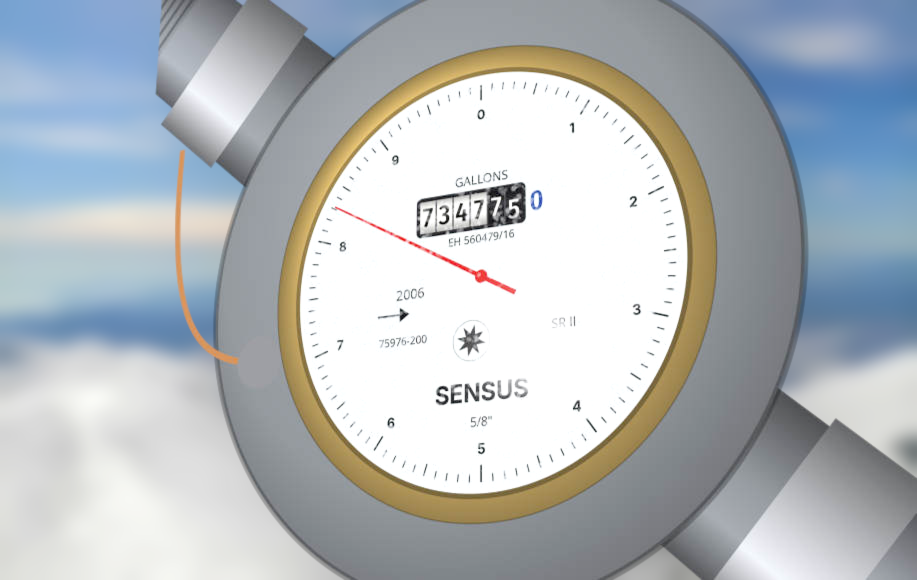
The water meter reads gal 7347748.3
